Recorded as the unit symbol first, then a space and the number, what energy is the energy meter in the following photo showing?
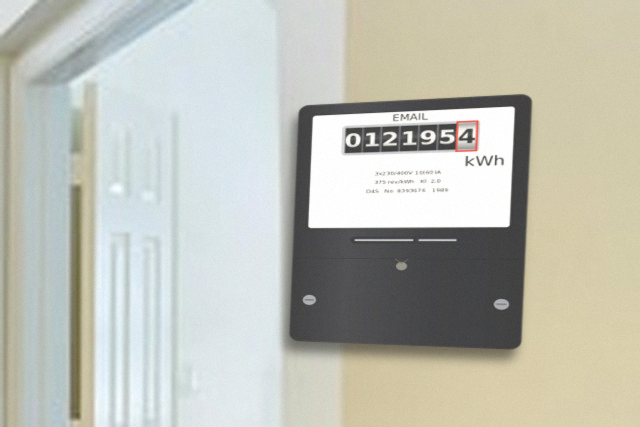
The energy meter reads kWh 12195.4
